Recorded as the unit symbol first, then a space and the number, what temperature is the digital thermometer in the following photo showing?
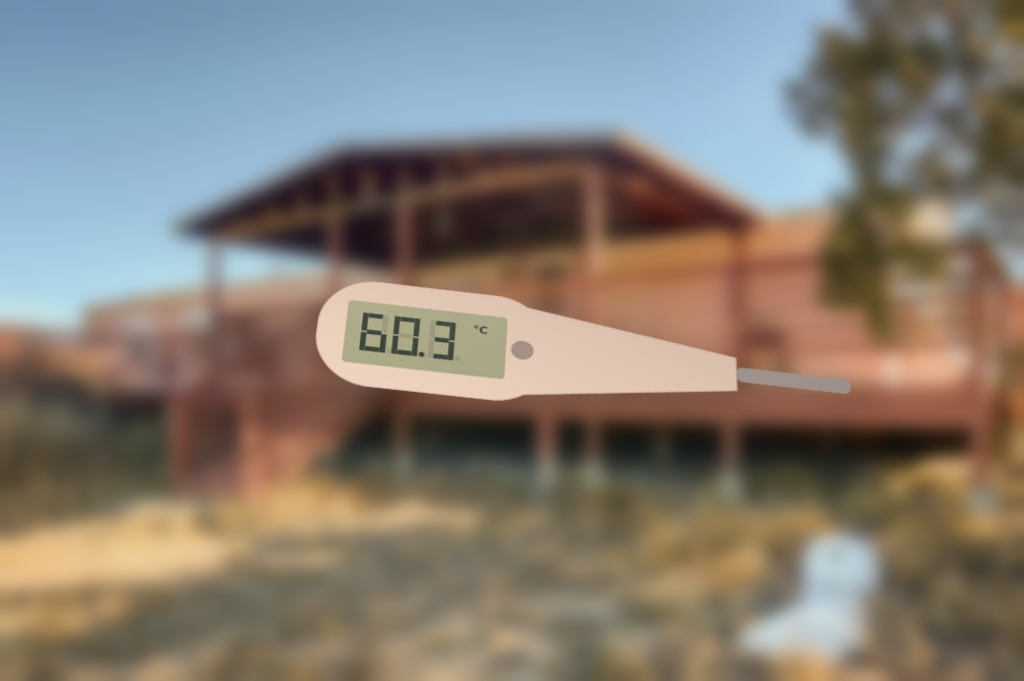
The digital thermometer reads °C 60.3
